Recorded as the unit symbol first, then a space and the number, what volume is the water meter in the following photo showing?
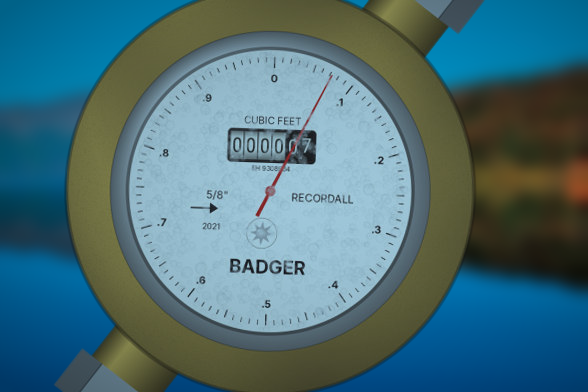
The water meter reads ft³ 7.07
